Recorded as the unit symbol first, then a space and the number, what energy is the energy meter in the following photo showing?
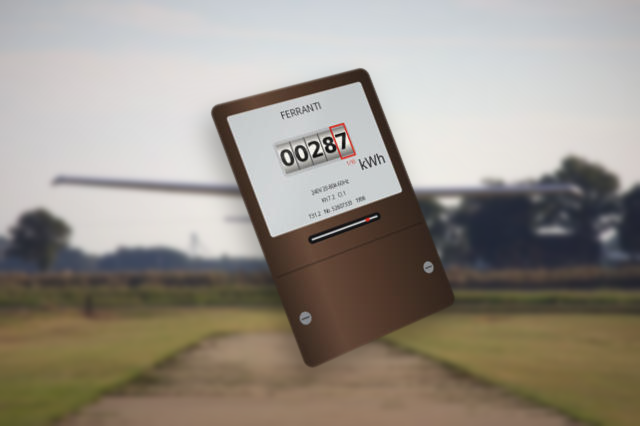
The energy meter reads kWh 28.7
